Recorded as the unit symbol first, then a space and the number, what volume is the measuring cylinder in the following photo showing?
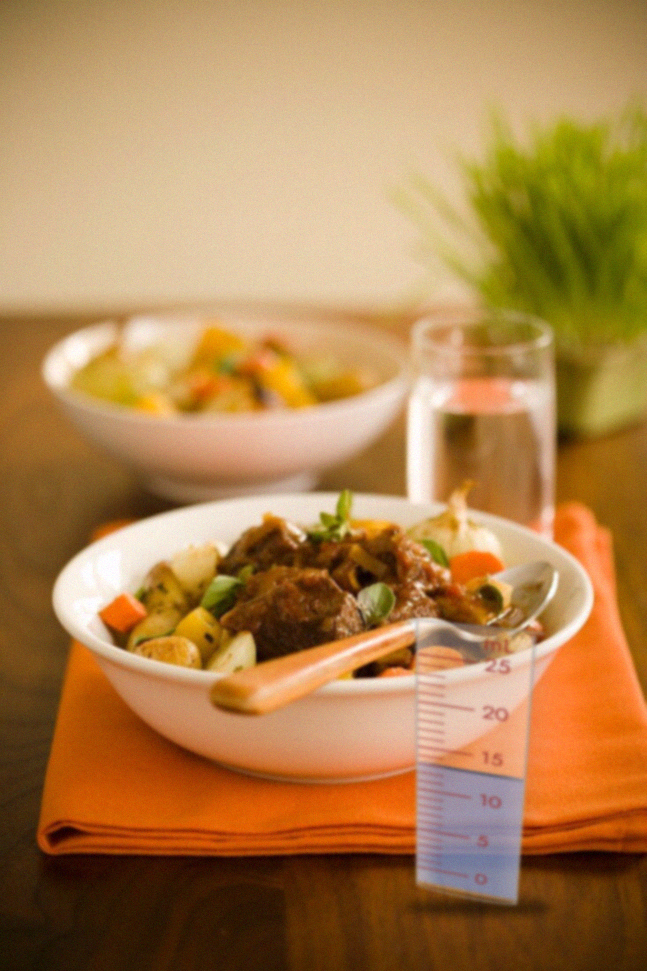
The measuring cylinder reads mL 13
